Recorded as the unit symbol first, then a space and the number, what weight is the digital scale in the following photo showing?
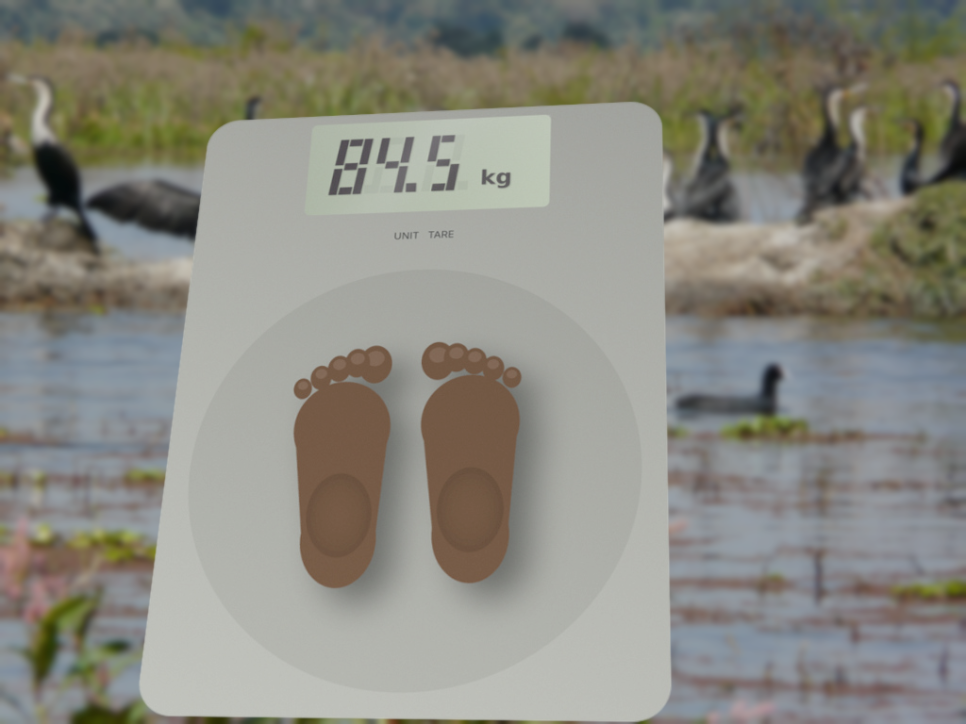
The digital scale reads kg 84.5
